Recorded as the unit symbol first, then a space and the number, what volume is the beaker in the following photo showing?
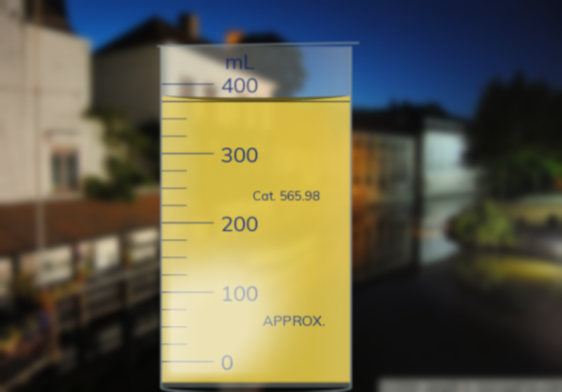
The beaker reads mL 375
